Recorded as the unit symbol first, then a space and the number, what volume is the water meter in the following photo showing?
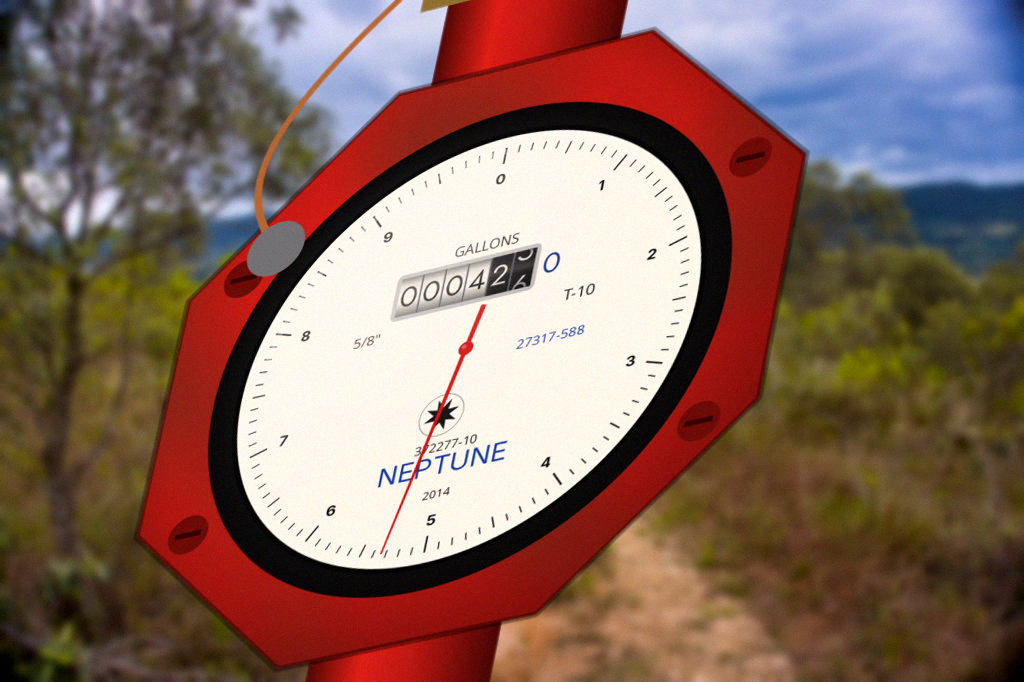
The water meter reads gal 4255.3
